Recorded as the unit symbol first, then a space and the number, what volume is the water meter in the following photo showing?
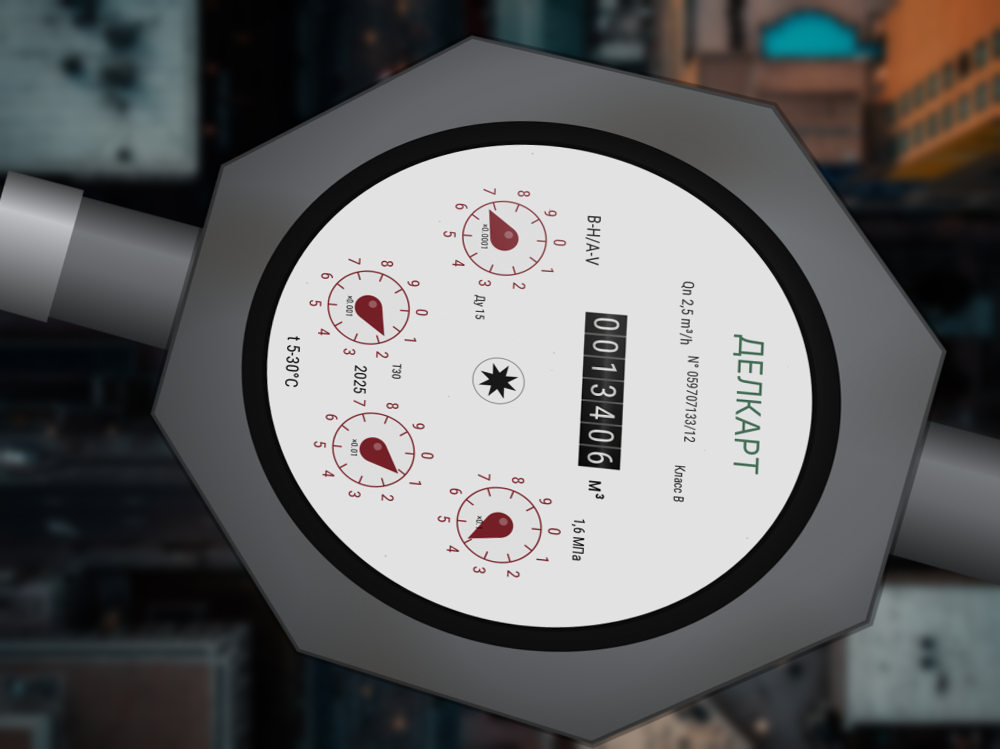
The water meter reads m³ 13406.4116
